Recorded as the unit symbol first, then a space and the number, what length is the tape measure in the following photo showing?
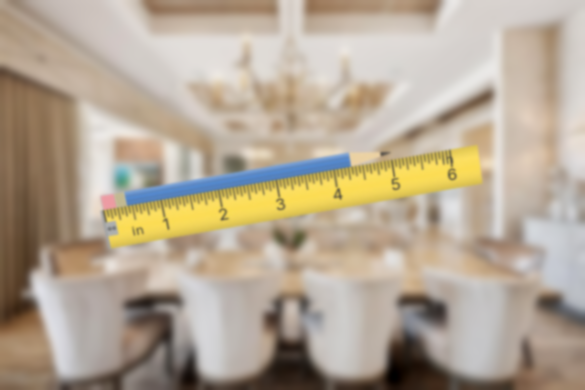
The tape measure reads in 5
